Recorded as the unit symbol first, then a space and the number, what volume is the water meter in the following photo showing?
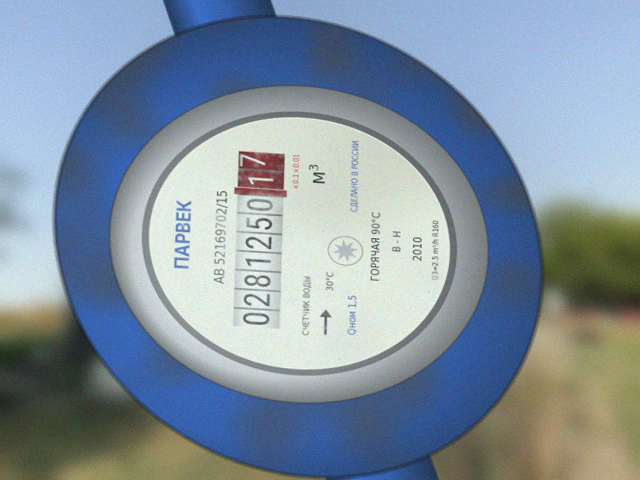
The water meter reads m³ 281250.17
